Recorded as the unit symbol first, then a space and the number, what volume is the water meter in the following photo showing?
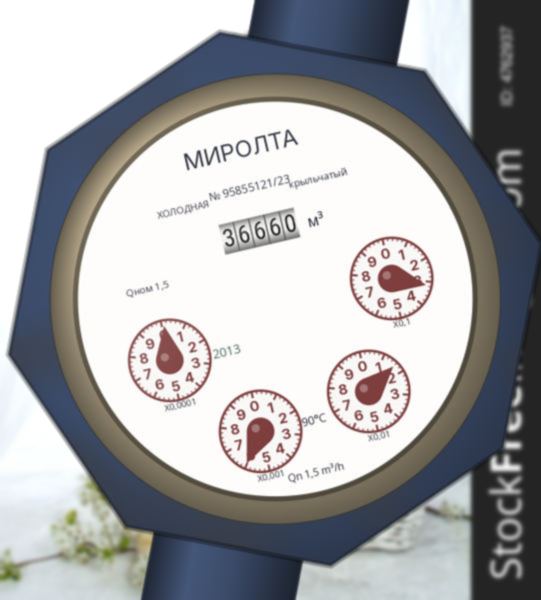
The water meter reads m³ 36660.3160
